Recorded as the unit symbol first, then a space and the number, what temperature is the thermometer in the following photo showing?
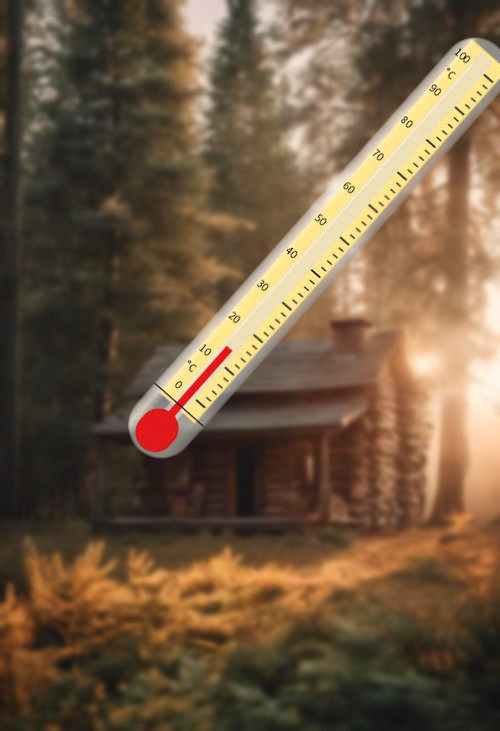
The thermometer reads °C 14
